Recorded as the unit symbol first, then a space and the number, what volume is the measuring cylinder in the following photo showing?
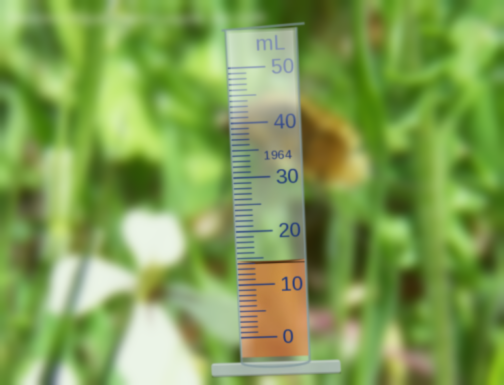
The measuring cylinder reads mL 14
